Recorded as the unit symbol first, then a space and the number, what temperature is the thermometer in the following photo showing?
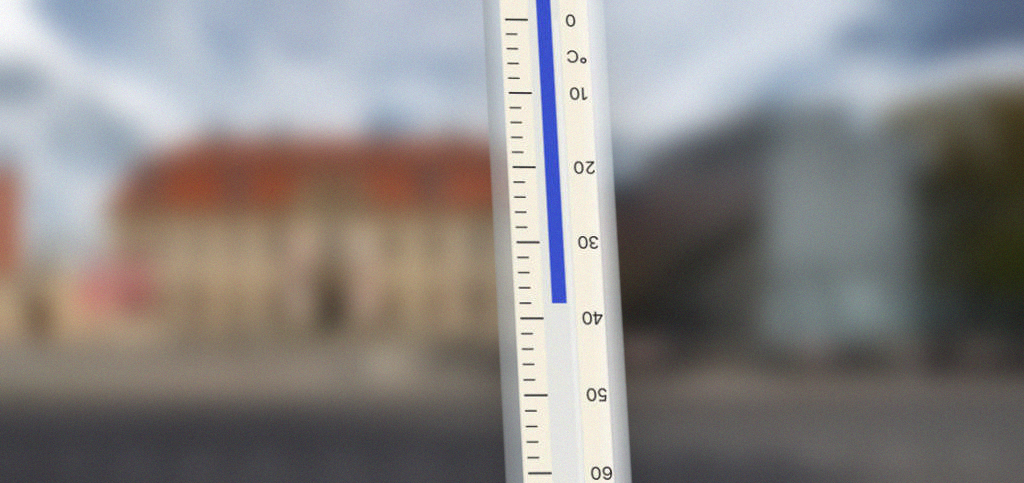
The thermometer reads °C 38
